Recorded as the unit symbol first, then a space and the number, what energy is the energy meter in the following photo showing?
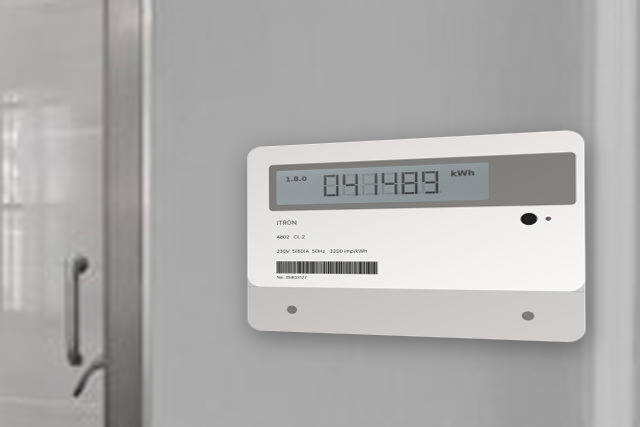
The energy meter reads kWh 41489
